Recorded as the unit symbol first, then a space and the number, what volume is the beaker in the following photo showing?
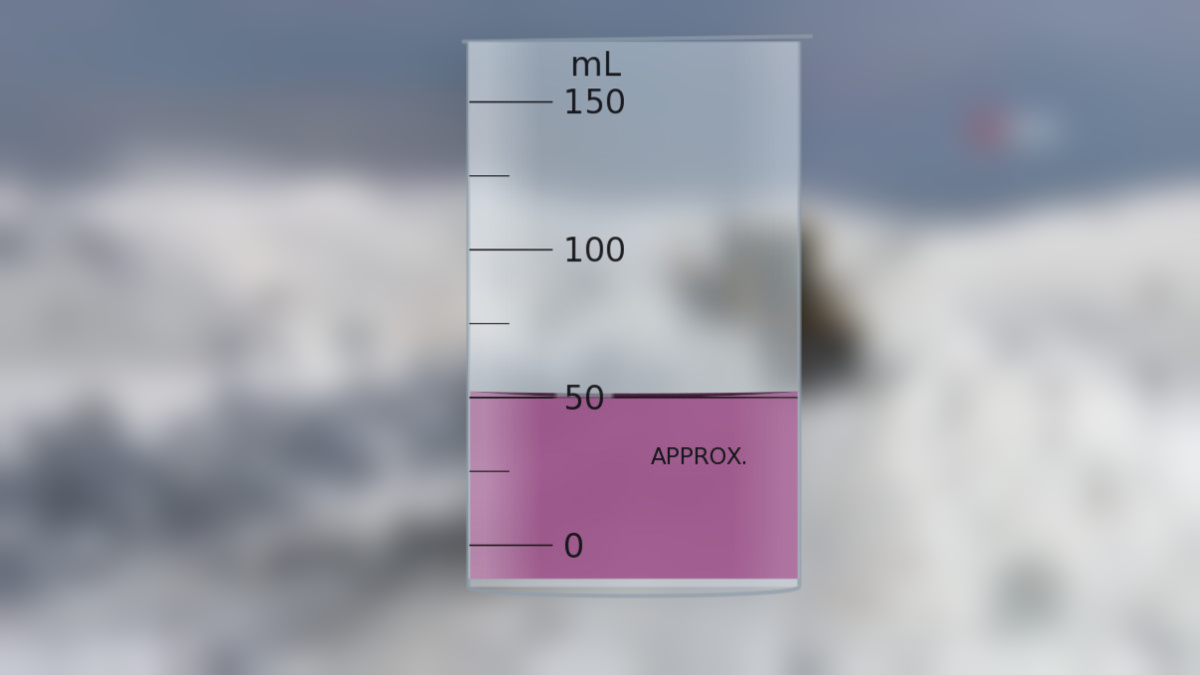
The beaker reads mL 50
